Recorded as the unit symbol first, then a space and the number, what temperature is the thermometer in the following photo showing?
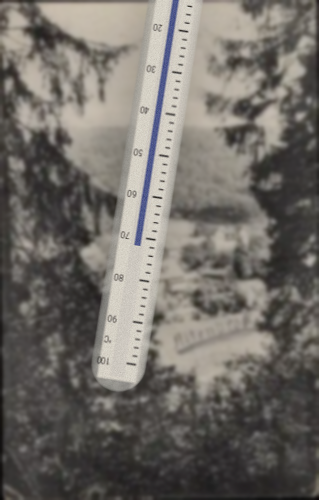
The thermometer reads °C 72
